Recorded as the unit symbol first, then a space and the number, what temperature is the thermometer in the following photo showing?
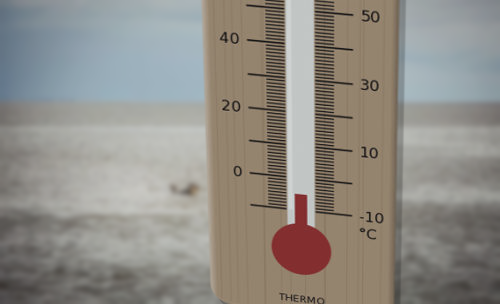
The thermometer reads °C -5
